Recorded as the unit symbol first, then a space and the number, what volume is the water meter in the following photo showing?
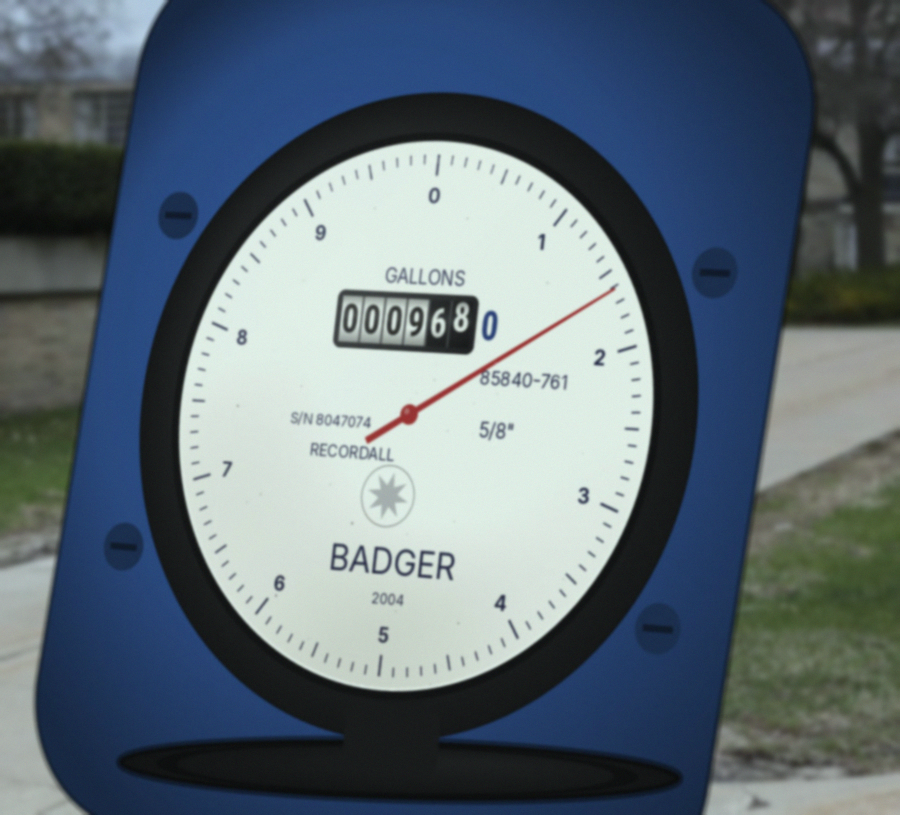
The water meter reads gal 9681.6
